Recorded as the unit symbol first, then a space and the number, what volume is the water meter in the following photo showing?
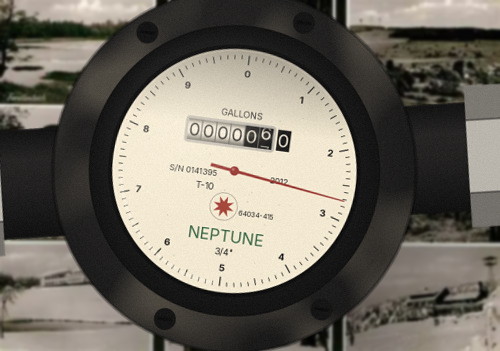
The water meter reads gal 62.7
